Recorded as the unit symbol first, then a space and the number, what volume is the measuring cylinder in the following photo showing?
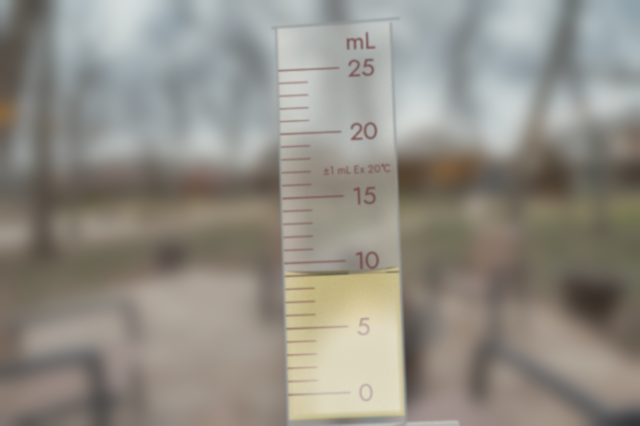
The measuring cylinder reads mL 9
